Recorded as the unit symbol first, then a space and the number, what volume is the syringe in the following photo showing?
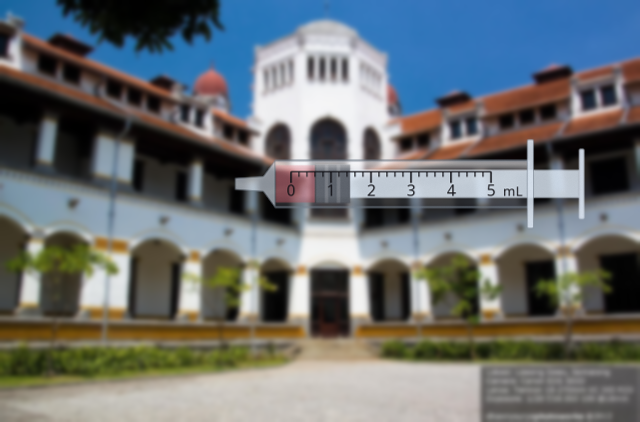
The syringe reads mL 0.6
